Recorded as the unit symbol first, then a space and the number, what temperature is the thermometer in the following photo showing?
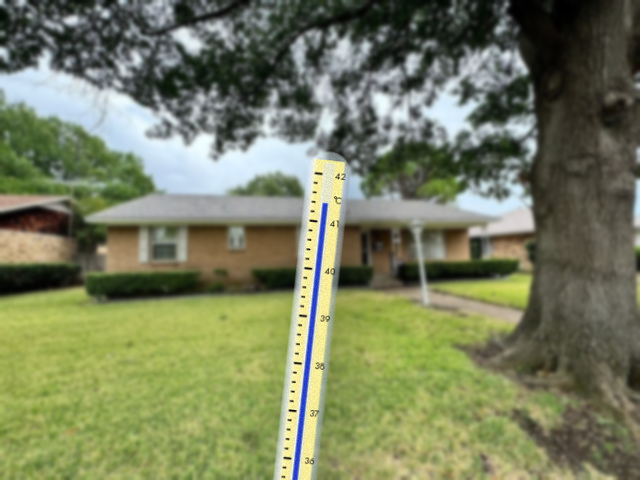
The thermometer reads °C 41.4
